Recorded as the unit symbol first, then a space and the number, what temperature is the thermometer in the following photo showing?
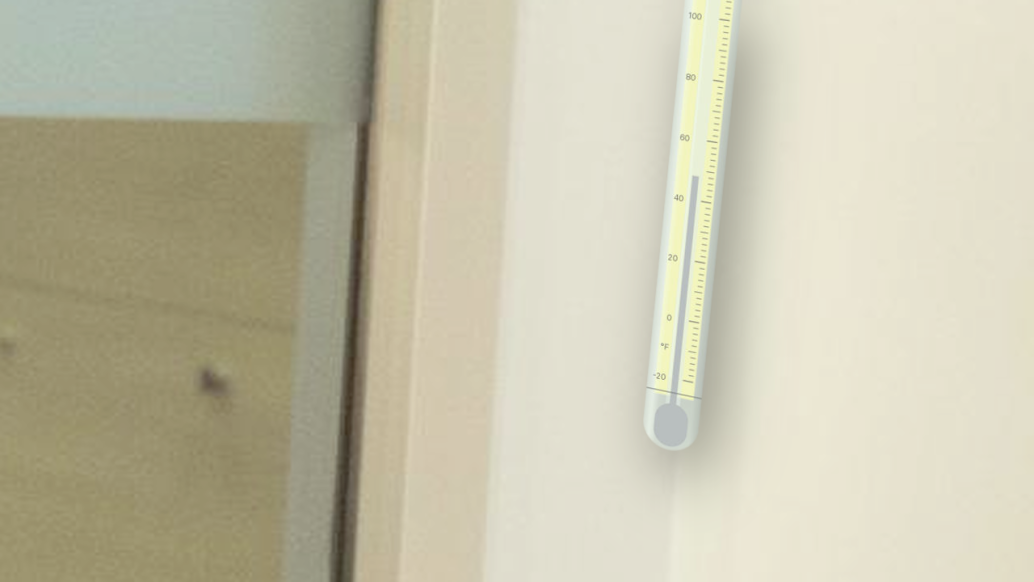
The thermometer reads °F 48
